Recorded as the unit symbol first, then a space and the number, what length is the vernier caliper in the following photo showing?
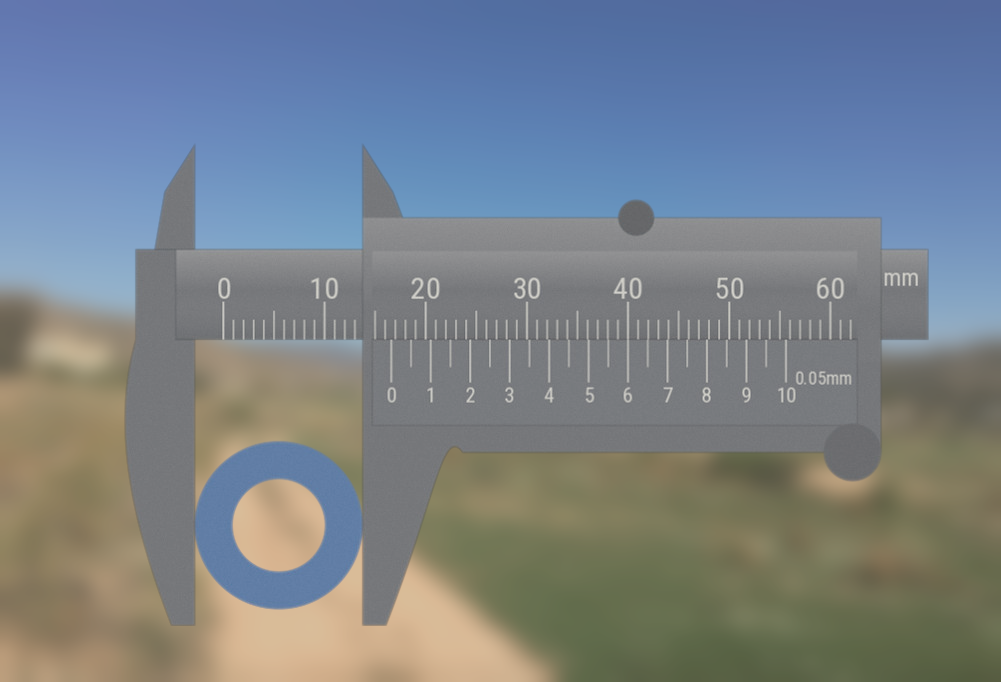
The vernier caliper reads mm 16.6
